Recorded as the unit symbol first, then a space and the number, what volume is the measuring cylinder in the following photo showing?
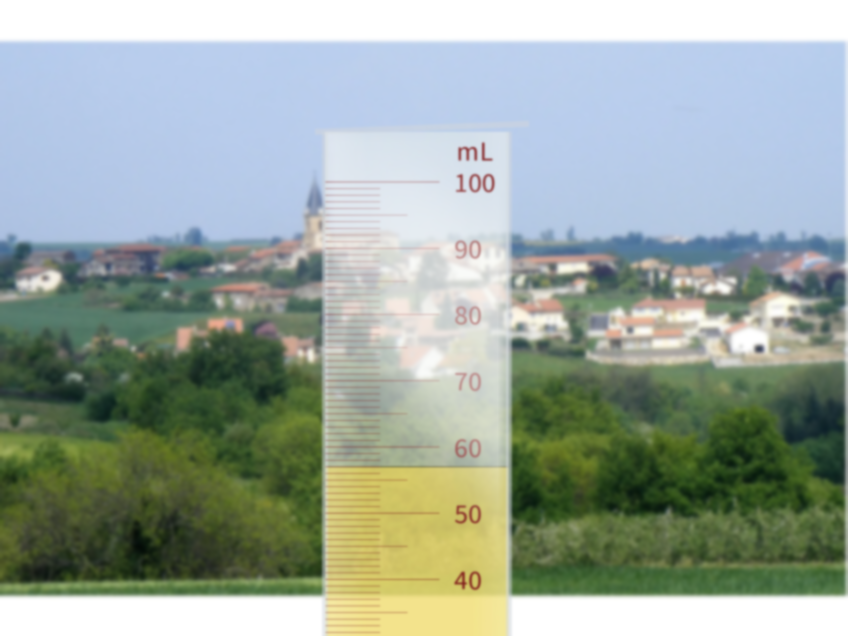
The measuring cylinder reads mL 57
